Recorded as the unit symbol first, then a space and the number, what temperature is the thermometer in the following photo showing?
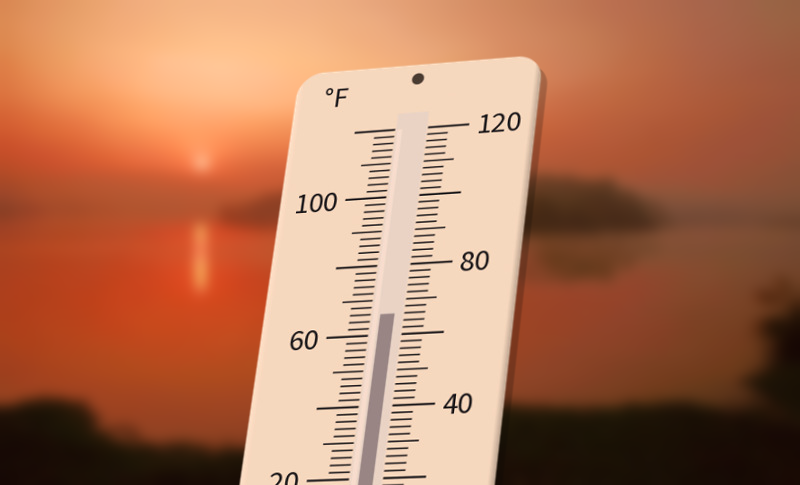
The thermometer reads °F 66
